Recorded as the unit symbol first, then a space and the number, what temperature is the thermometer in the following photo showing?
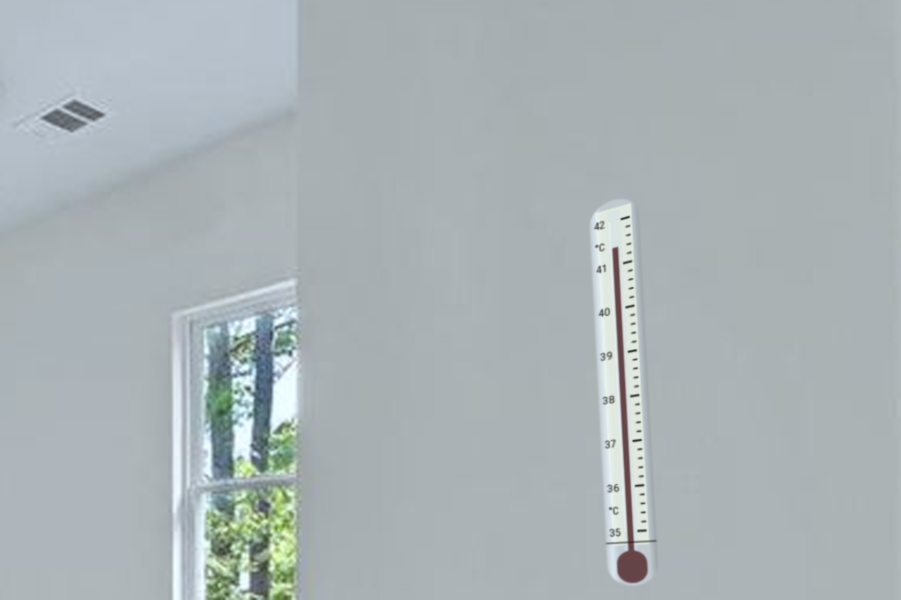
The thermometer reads °C 41.4
